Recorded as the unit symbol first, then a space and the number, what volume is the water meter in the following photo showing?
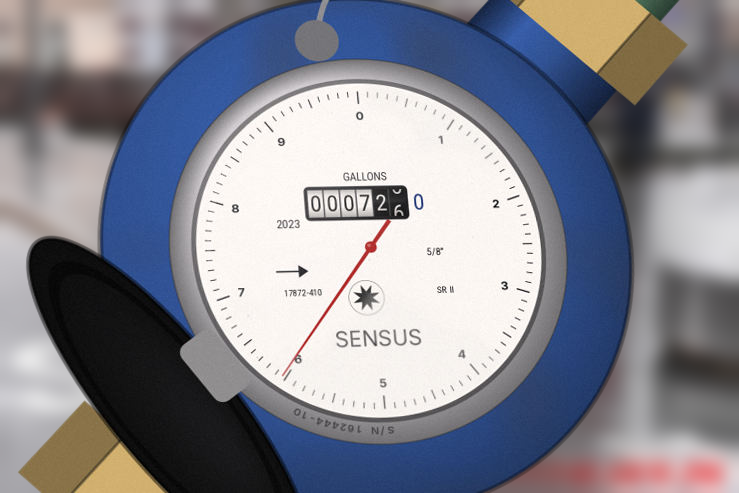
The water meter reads gal 7256.0
